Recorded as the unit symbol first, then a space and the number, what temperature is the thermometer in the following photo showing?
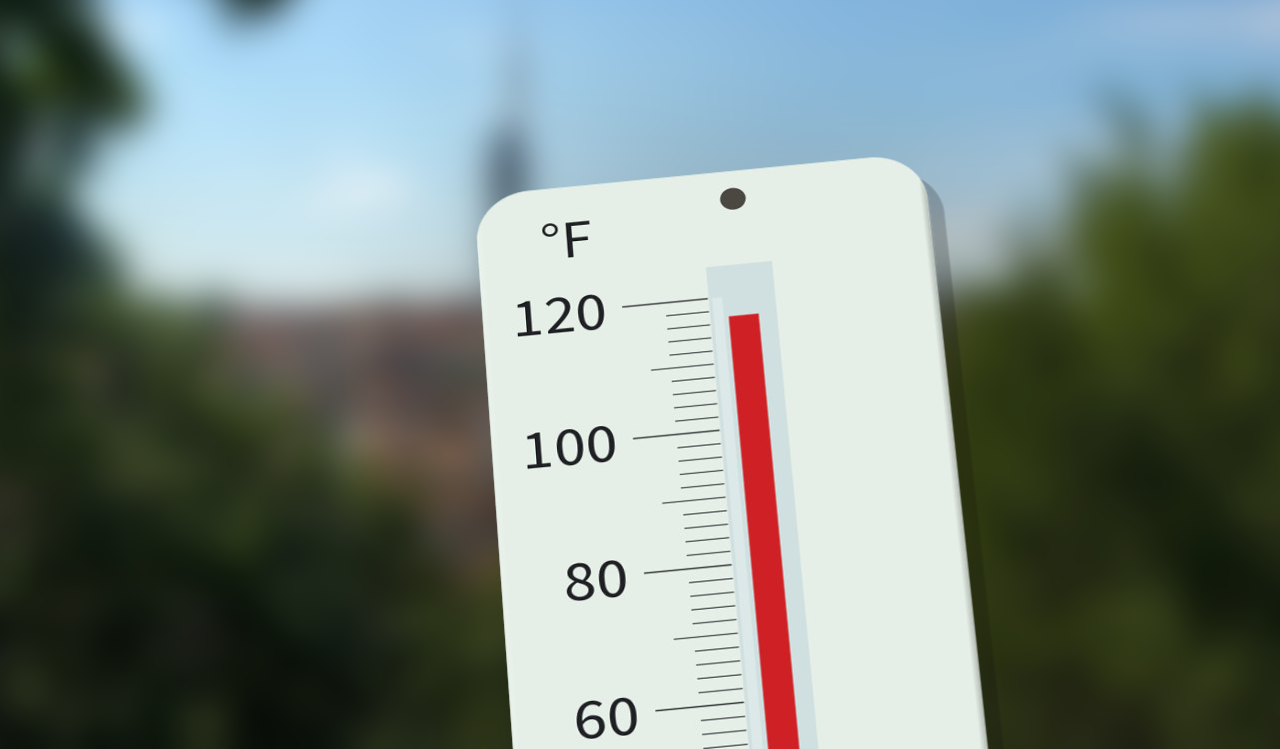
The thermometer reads °F 117
